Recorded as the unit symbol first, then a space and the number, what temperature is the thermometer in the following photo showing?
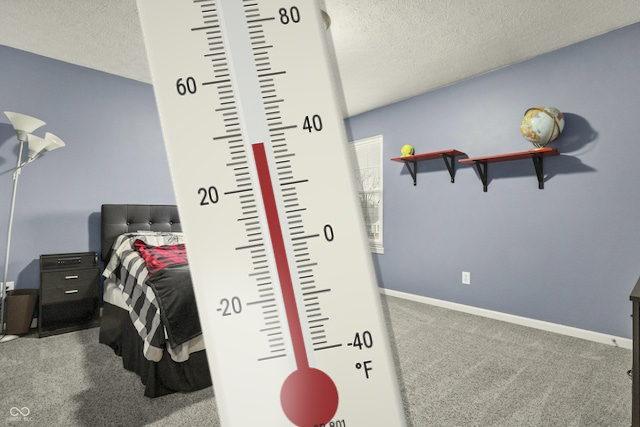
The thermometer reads °F 36
